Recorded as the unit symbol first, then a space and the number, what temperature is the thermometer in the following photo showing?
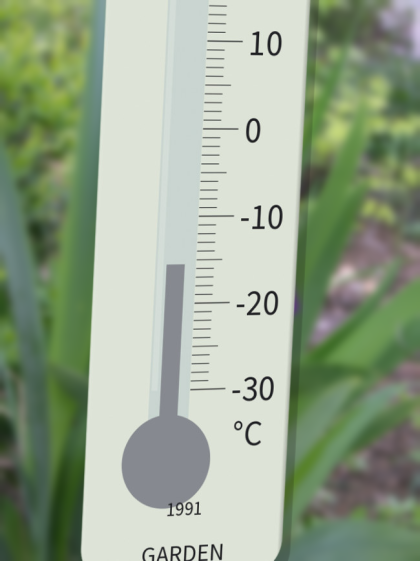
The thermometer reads °C -15.5
